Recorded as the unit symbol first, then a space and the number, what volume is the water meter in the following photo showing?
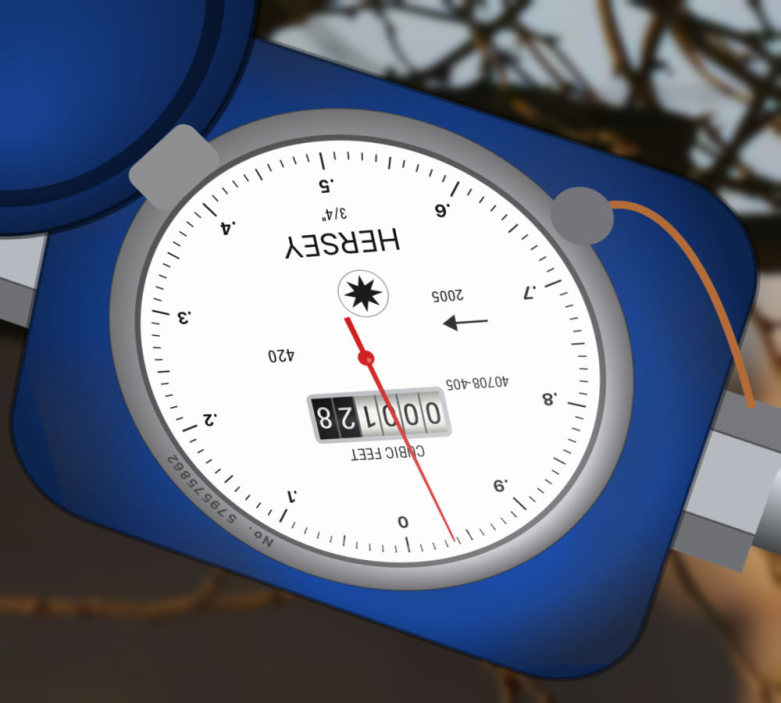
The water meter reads ft³ 127.96
